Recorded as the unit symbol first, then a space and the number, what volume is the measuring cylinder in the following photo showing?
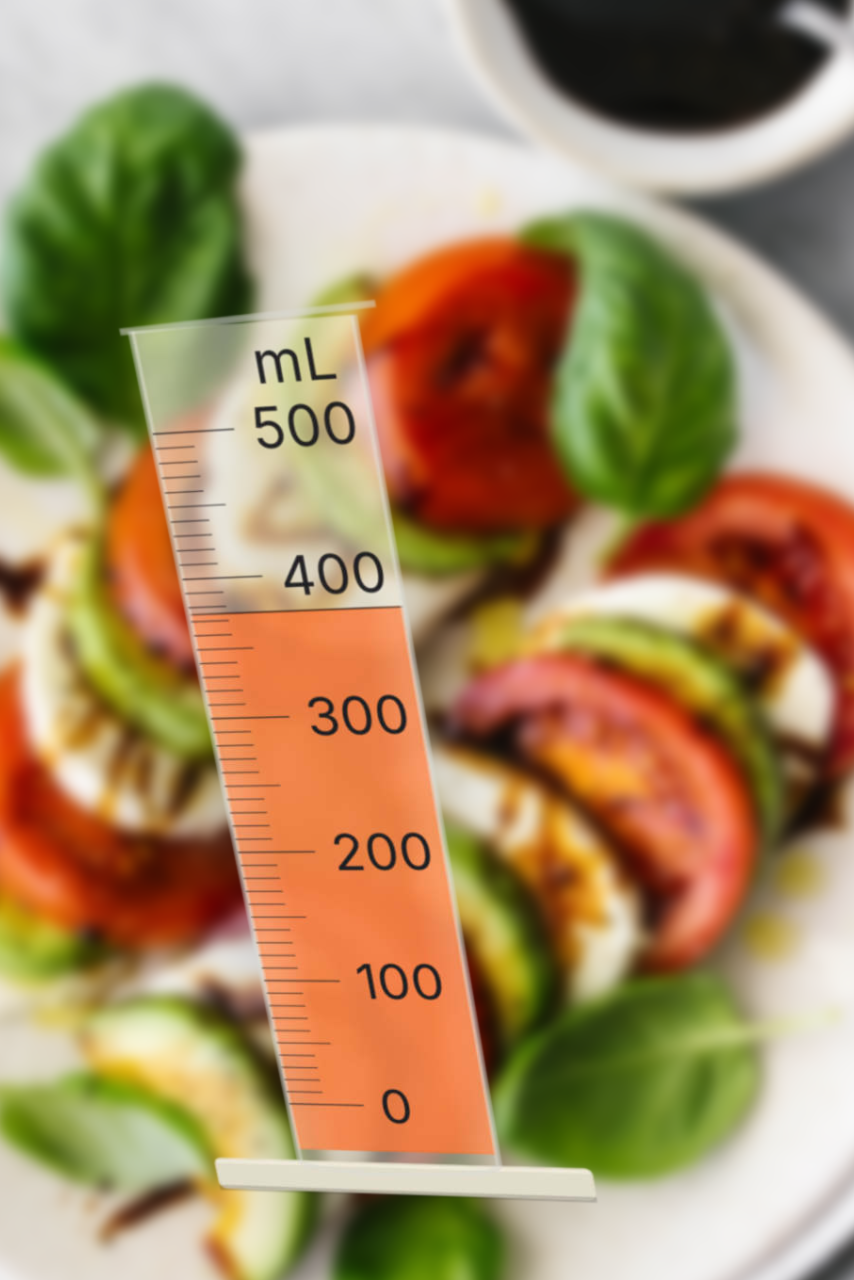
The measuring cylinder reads mL 375
